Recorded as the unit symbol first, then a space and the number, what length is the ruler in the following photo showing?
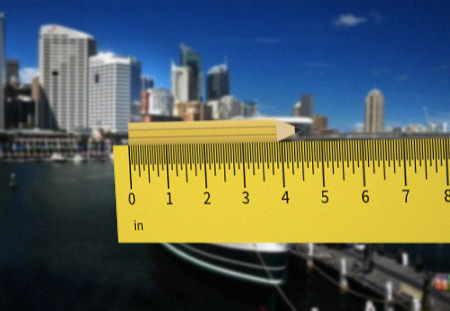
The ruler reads in 4.5
